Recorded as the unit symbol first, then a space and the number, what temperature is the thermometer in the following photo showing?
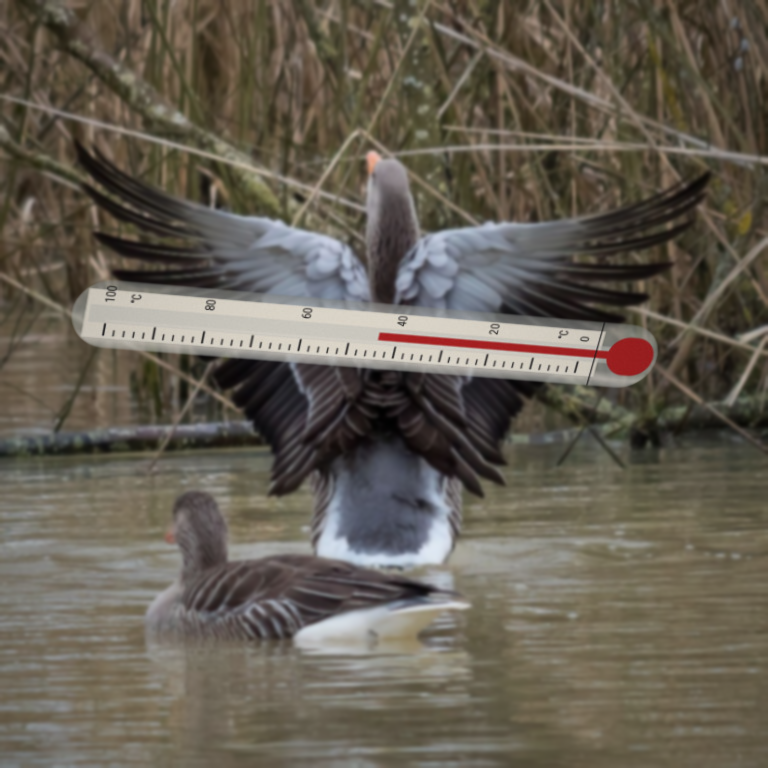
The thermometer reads °C 44
